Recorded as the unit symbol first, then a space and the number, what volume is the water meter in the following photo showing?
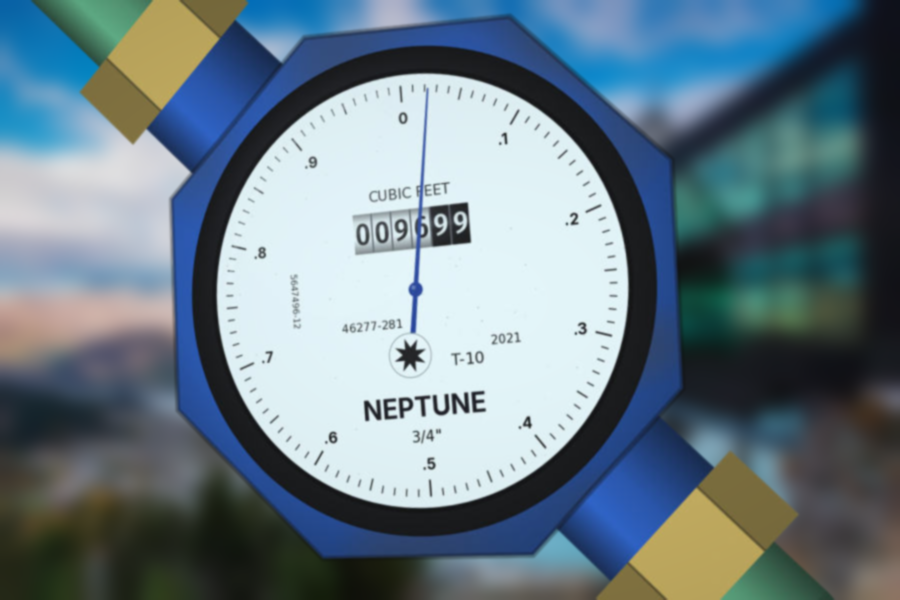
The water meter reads ft³ 9699.02
